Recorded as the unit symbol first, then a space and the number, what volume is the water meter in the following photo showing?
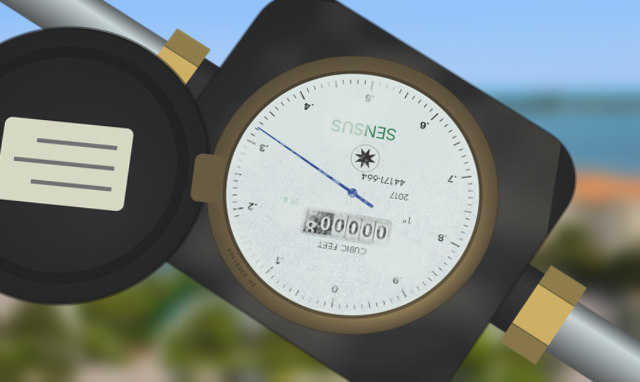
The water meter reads ft³ 8.32
